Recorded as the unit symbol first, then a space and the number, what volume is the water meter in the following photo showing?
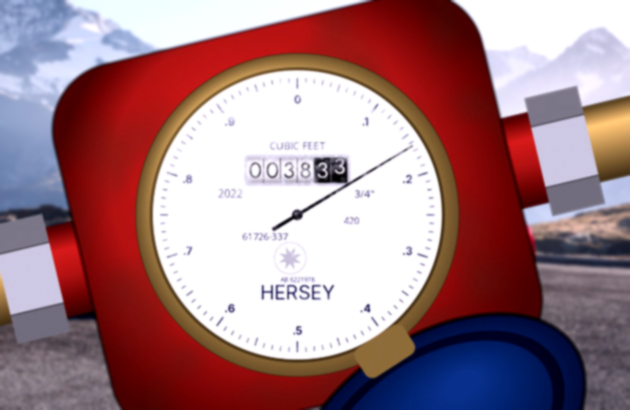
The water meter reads ft³ 3833.16
